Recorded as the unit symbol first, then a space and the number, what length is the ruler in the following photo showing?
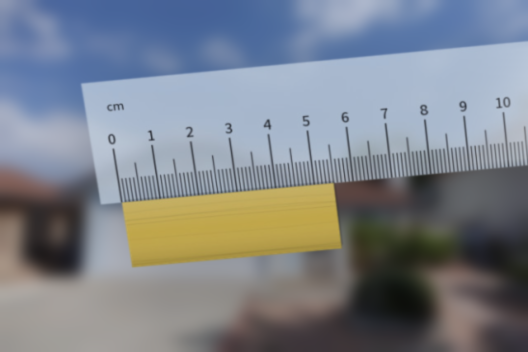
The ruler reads cm 5.5
